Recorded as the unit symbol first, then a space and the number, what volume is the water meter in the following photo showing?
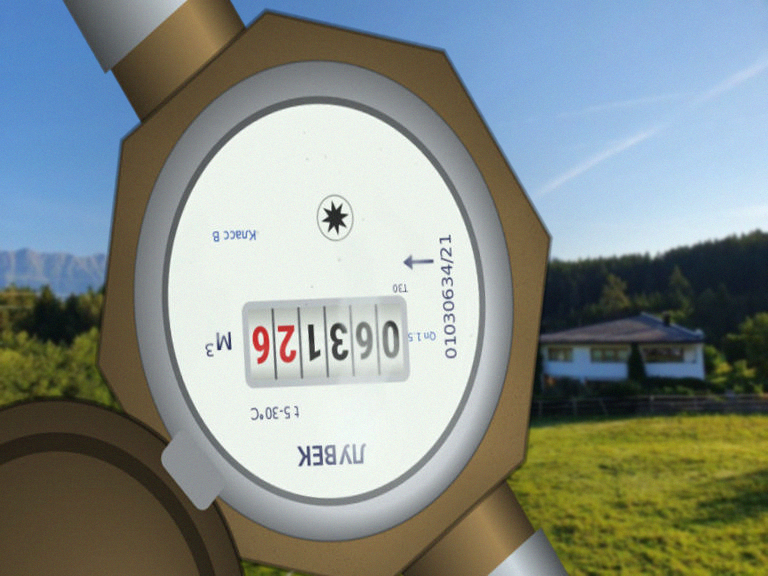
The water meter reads m³ 631.26
